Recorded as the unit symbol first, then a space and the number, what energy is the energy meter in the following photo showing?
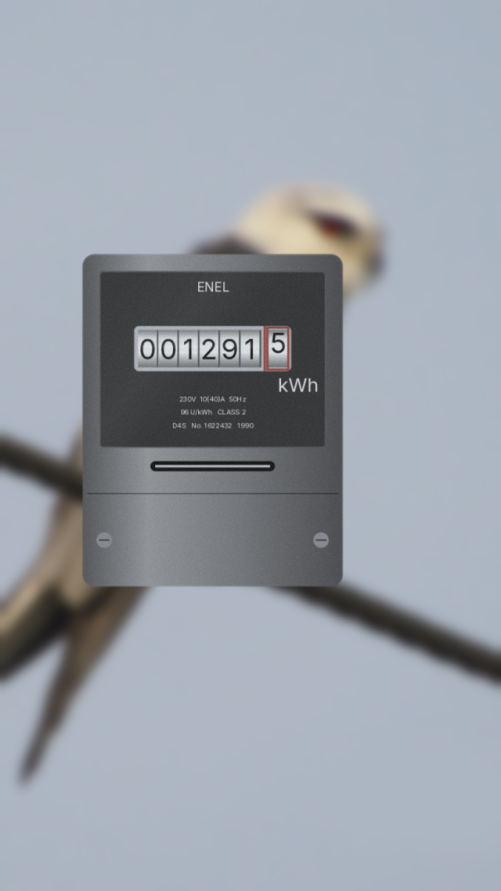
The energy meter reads kWh 1291.5
